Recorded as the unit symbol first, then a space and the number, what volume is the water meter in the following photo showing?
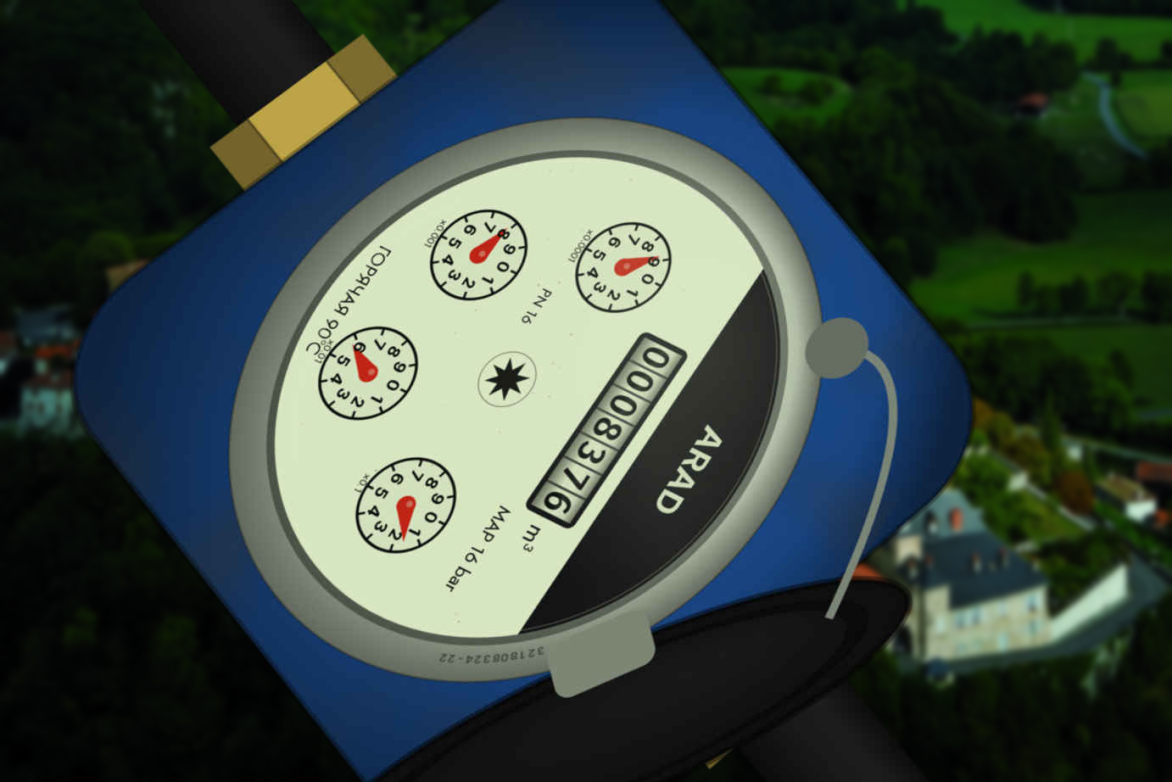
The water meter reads m³ 8376.1578
